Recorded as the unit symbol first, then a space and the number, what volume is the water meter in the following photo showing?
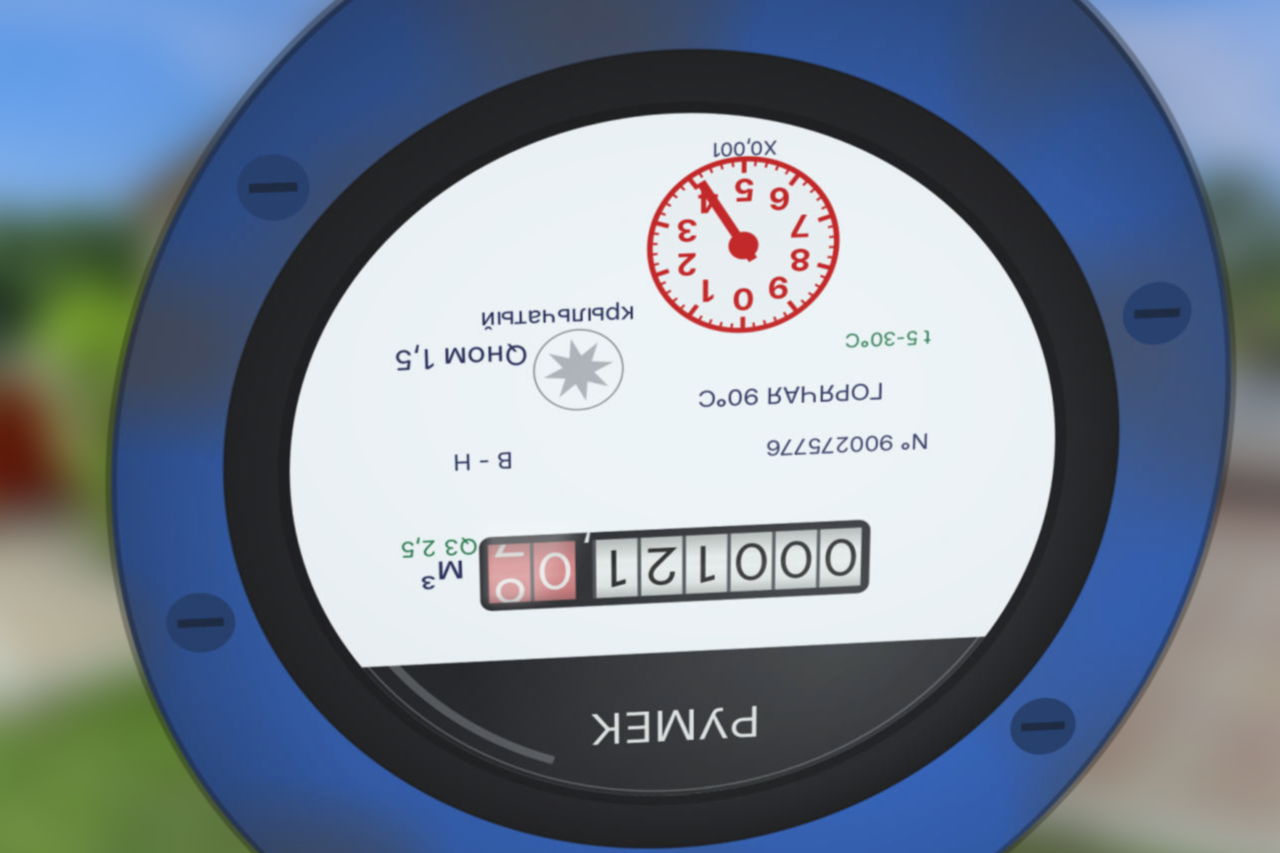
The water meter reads m³ 121.064
